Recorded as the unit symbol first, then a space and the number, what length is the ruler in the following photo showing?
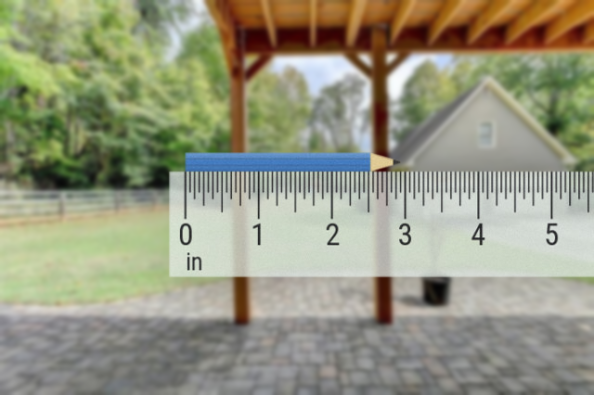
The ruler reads in 2.9375
